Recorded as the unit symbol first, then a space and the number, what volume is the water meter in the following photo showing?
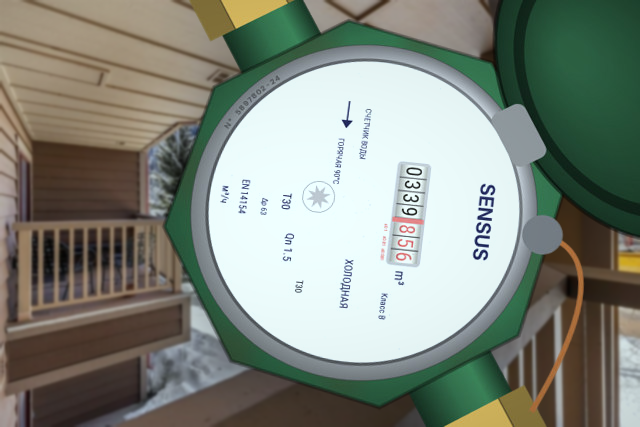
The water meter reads m³ 339.856
